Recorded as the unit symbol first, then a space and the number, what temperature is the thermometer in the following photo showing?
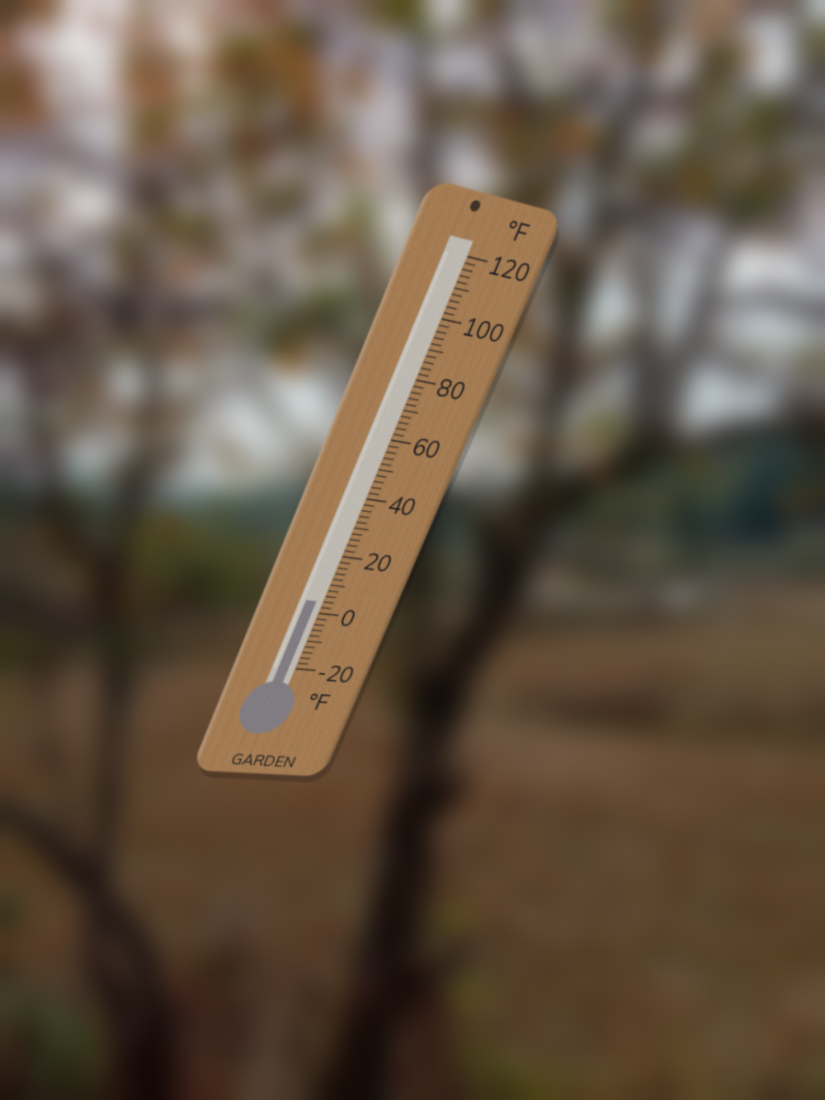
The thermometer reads °F 4
